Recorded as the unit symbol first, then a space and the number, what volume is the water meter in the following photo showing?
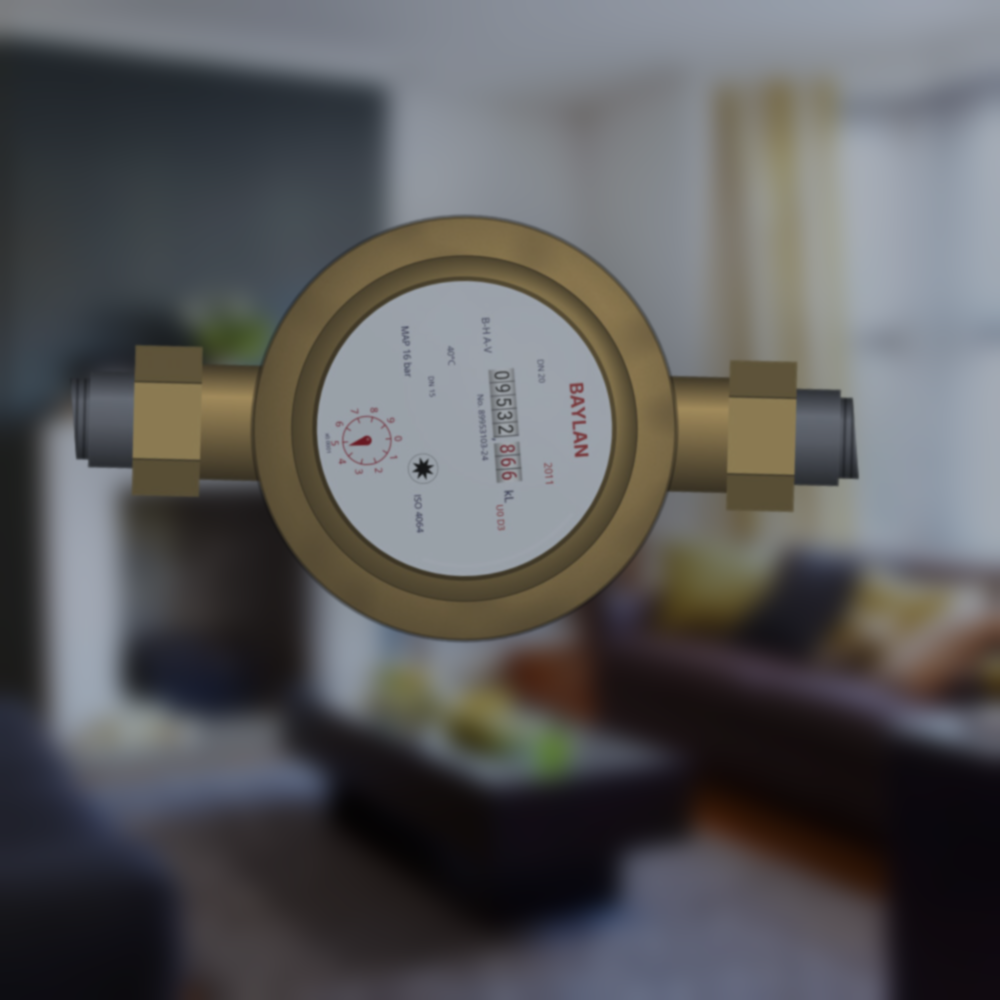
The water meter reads kL 9532.8664
